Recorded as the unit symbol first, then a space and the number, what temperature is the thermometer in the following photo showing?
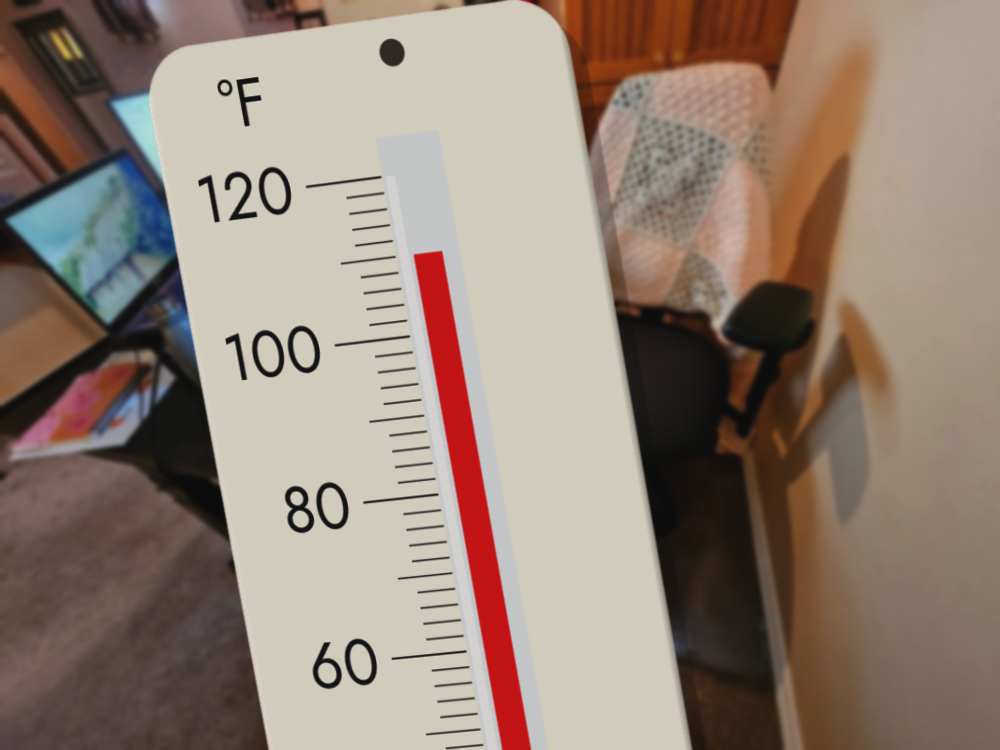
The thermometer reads °F 110
